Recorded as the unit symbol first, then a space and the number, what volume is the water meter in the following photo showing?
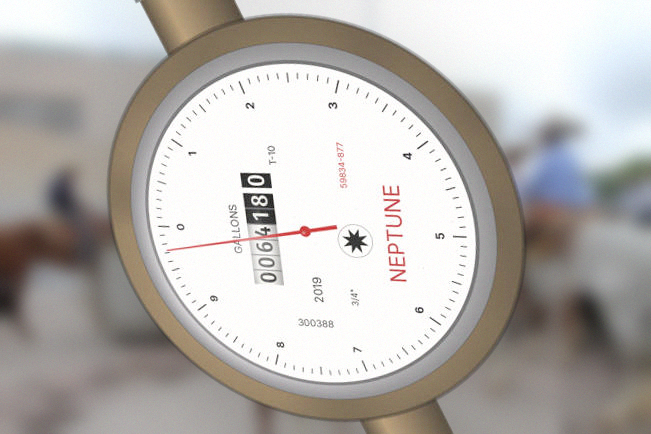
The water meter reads gal 64179.7
